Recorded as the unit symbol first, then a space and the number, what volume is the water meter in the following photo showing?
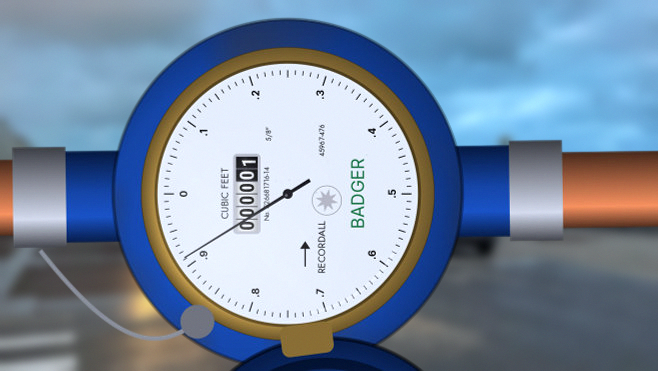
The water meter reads ft³ 0.91
